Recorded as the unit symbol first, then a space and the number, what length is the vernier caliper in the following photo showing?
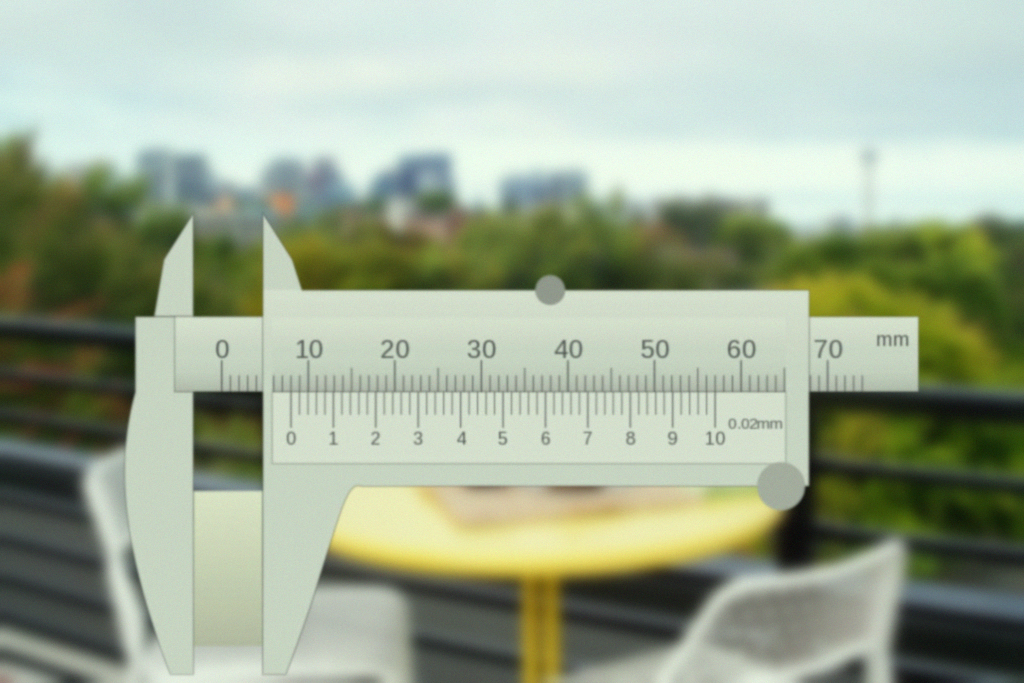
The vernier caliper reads mm 8.0
